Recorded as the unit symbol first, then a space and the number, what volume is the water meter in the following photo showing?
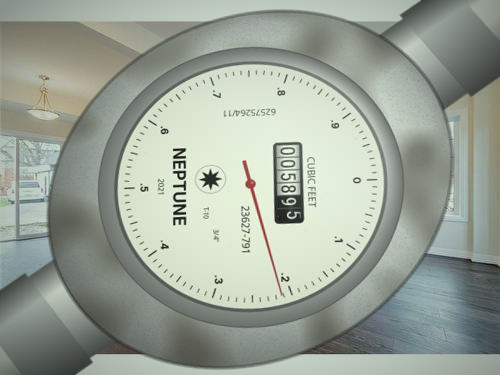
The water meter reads ft³ 5895.21
